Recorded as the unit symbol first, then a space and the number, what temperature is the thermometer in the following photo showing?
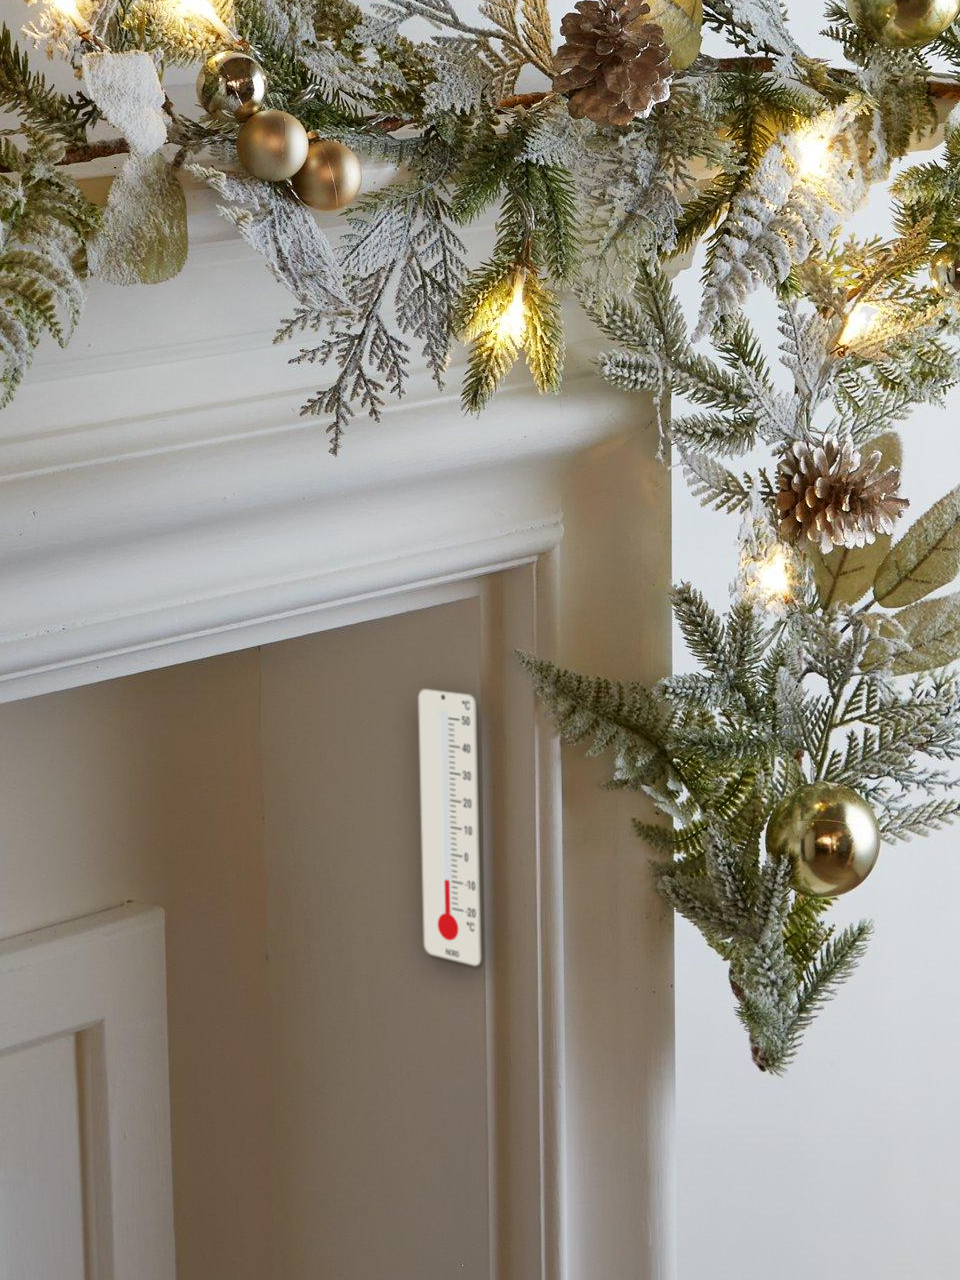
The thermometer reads °C -10
